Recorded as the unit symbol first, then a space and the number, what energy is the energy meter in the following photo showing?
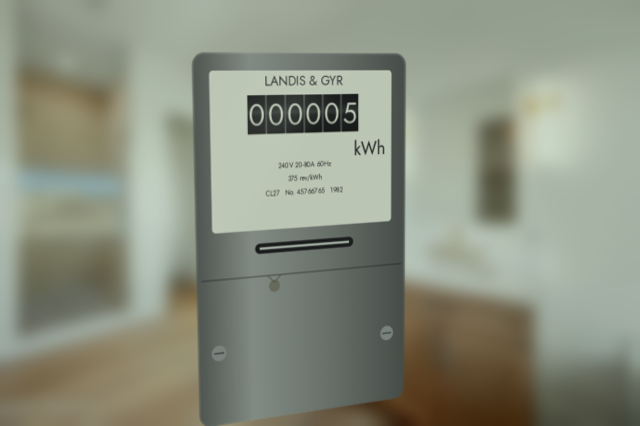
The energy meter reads kWh 5
